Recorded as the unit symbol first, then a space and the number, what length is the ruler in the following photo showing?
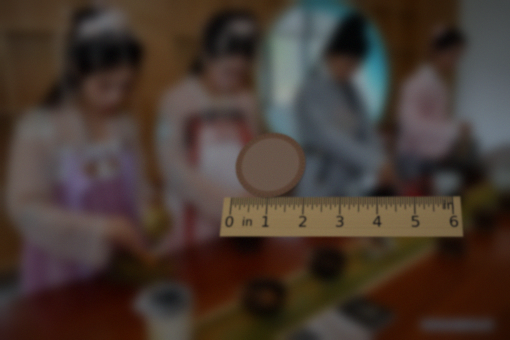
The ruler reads in 2
